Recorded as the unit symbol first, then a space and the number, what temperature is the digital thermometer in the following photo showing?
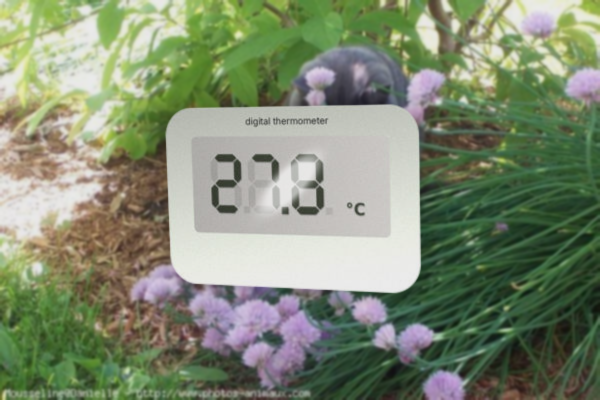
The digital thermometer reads °C 27.8
